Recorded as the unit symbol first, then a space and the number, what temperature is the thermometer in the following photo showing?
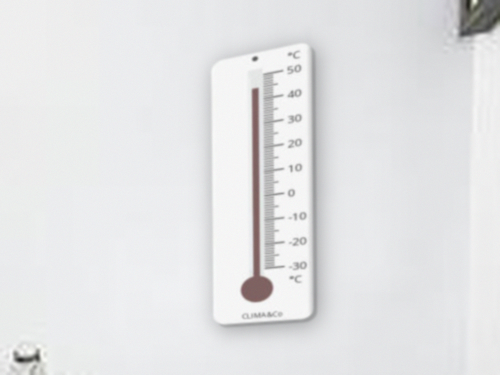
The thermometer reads °C 45
